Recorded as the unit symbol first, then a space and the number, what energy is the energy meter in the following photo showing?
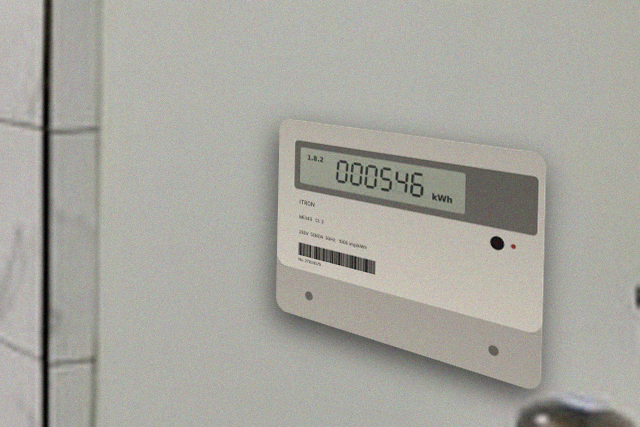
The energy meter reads kWh 546
